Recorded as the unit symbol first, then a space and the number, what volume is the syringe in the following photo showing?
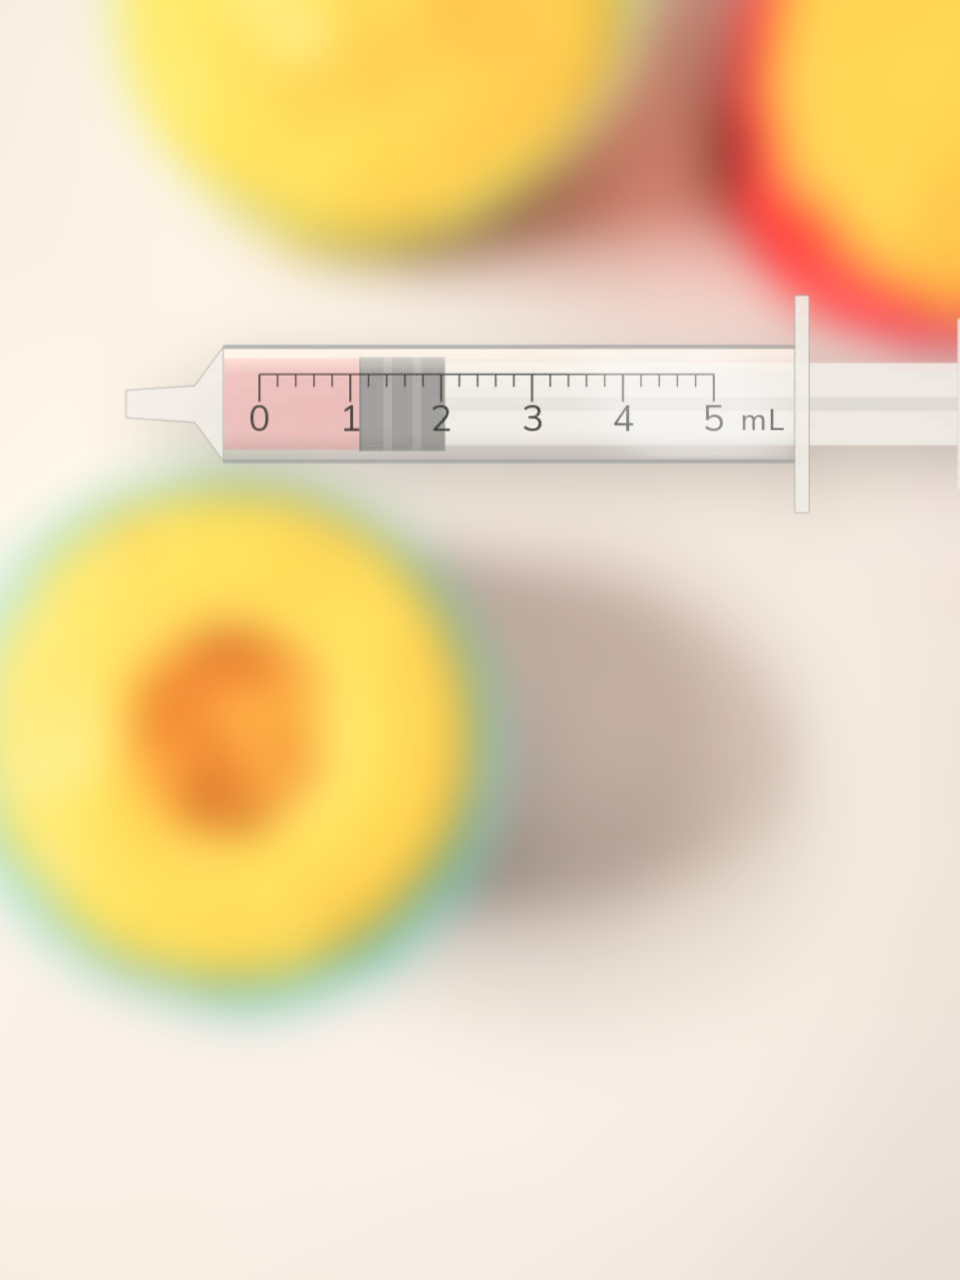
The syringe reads mL 1.1
